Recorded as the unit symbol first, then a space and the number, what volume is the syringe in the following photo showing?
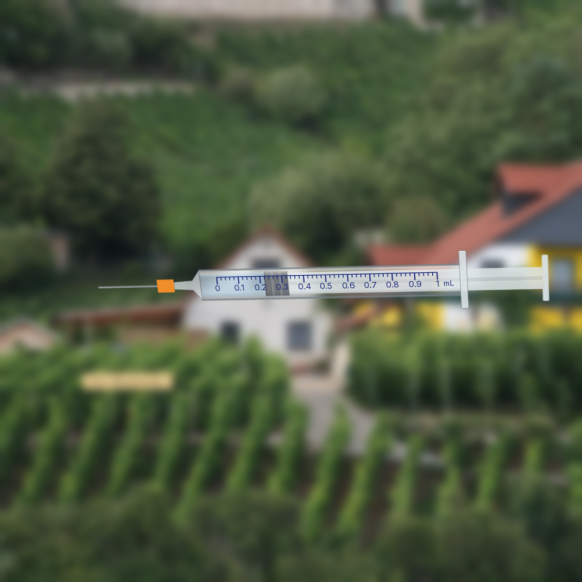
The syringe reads mL 0.22
